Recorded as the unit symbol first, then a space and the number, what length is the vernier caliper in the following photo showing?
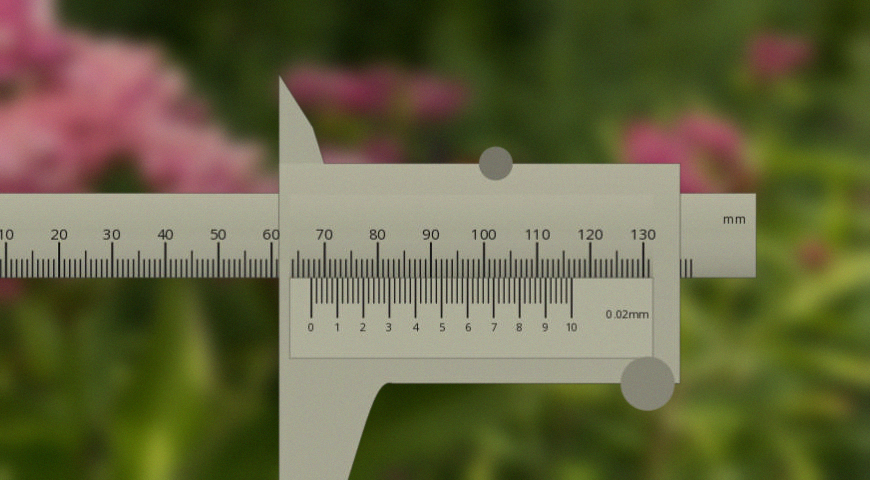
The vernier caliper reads mm 67.5
